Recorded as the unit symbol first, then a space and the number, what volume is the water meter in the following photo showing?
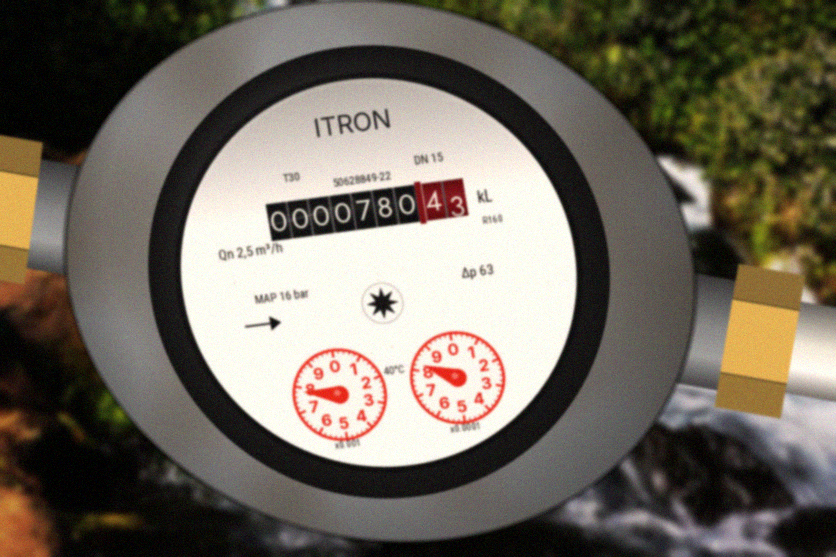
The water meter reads kL 780.4278
